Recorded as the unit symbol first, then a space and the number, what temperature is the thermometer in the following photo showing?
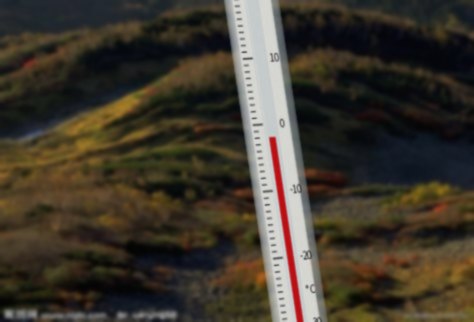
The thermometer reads °C -2
